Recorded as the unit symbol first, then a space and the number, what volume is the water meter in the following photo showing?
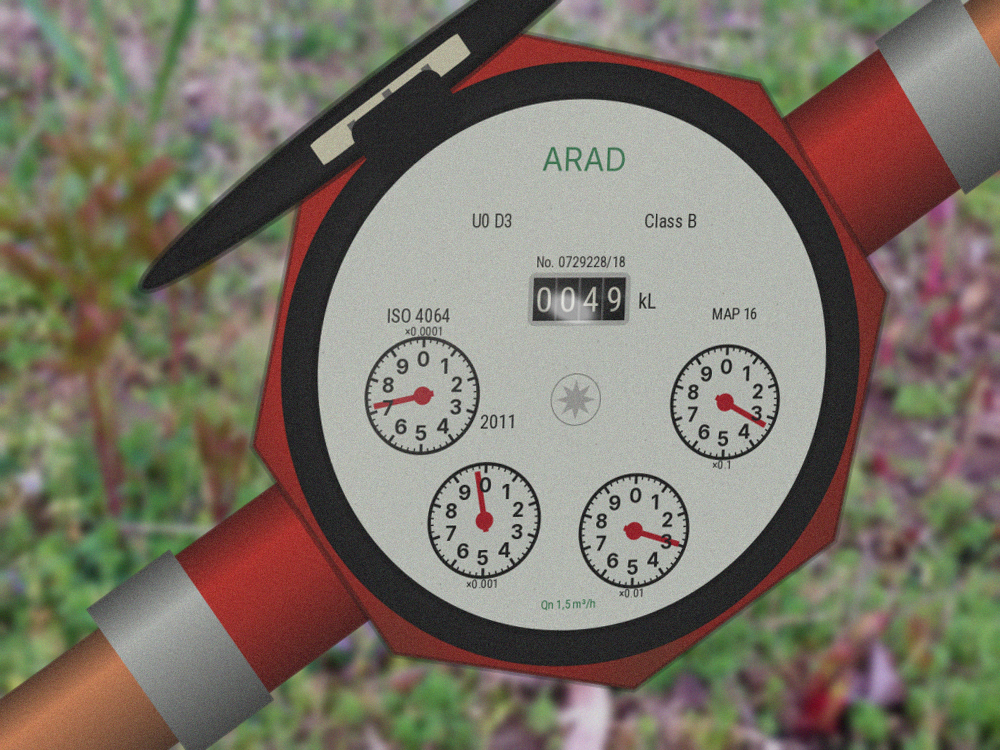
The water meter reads kL 49.3297
